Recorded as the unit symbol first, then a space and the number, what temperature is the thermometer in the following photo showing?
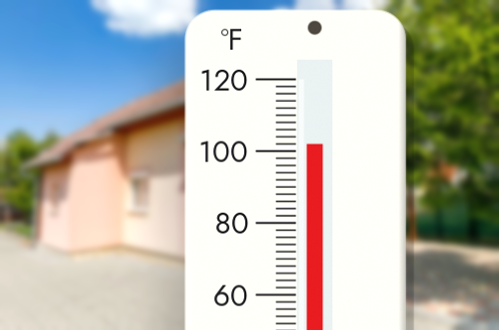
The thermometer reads °F 102
